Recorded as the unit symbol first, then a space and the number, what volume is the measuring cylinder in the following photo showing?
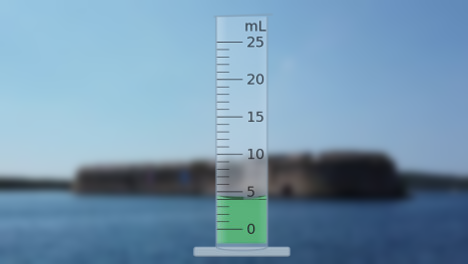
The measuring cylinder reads mL 4
